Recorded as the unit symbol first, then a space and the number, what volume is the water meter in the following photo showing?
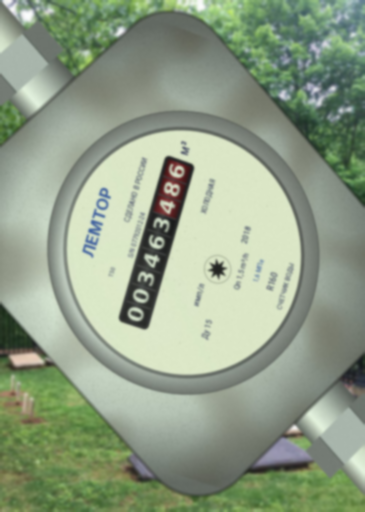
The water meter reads m³ 3463.486
